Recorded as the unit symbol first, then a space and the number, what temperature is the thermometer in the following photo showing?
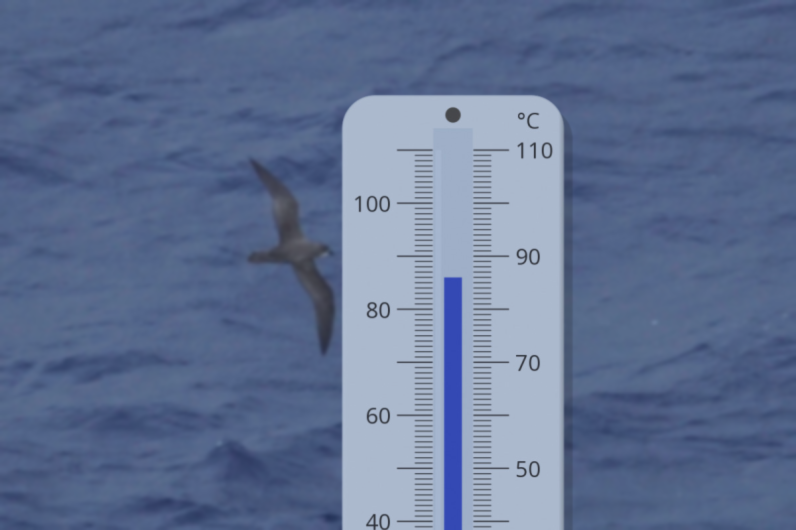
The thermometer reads °C 86
